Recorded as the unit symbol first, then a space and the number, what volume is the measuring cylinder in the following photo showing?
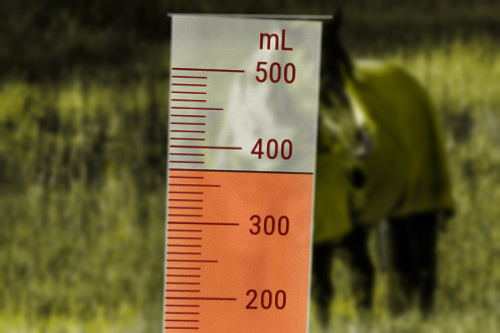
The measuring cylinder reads mL 370
